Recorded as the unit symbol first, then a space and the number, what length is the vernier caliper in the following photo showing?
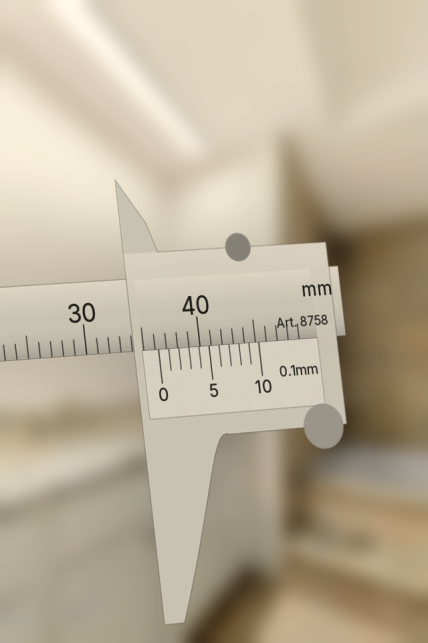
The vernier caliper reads mm 36.3
